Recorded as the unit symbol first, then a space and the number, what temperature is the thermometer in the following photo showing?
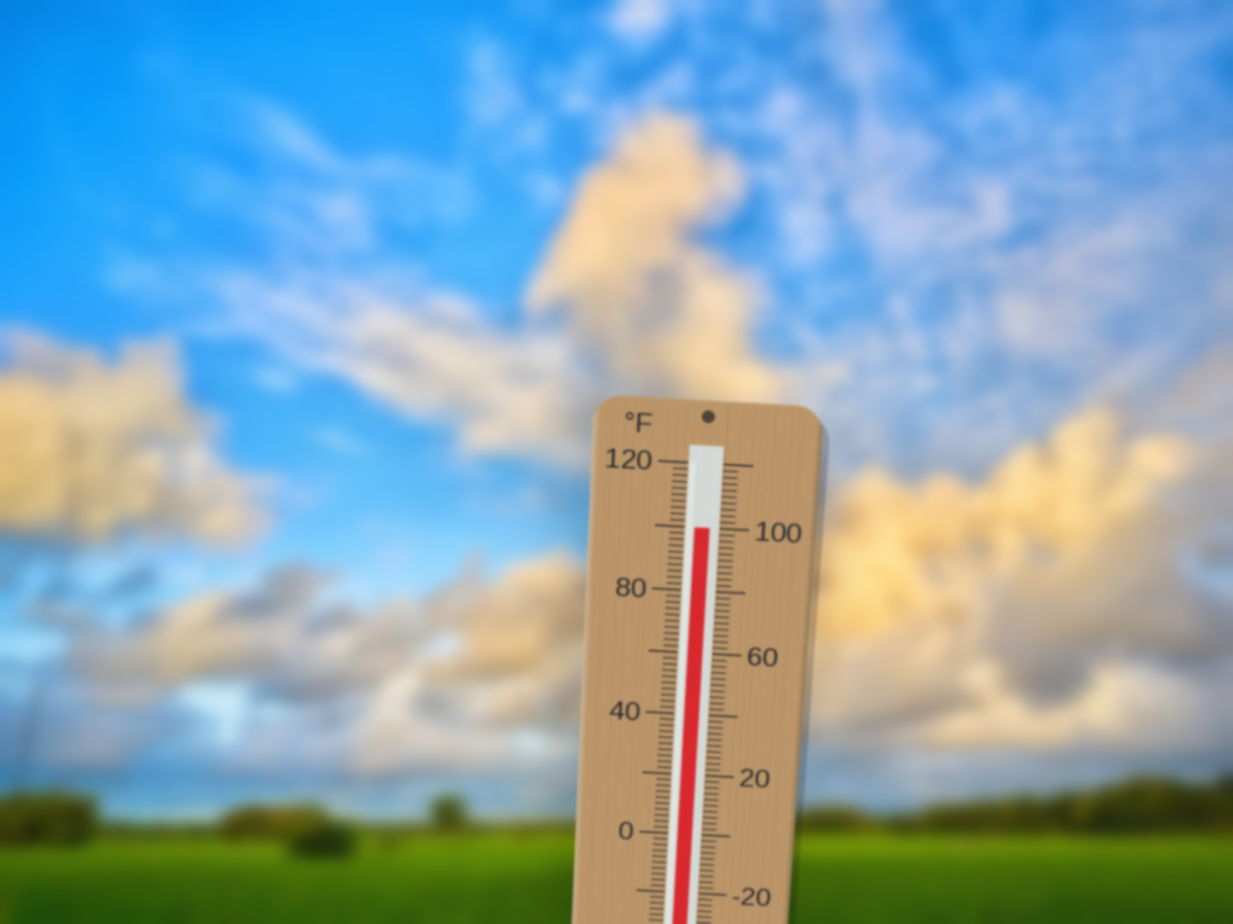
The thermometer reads °F 100
